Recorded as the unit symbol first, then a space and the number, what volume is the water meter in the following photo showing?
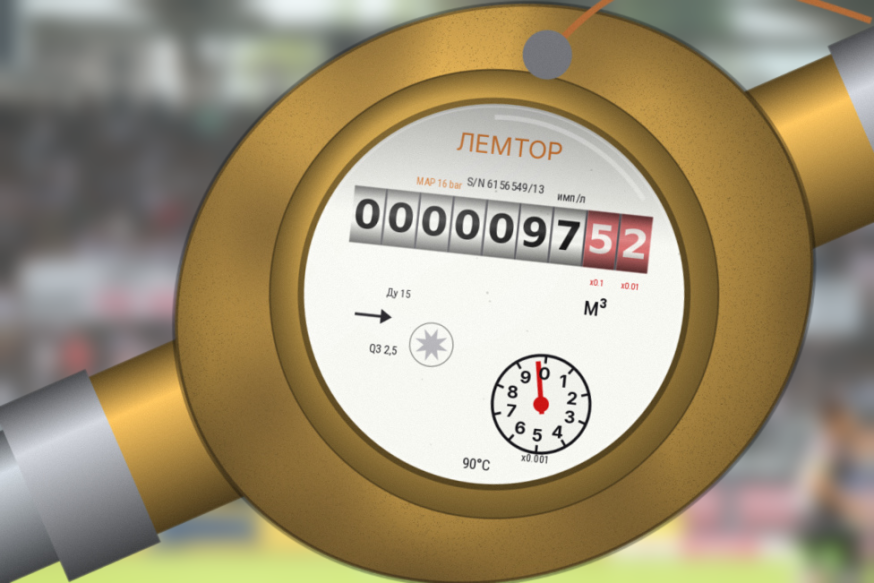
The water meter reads m³ 97.519
